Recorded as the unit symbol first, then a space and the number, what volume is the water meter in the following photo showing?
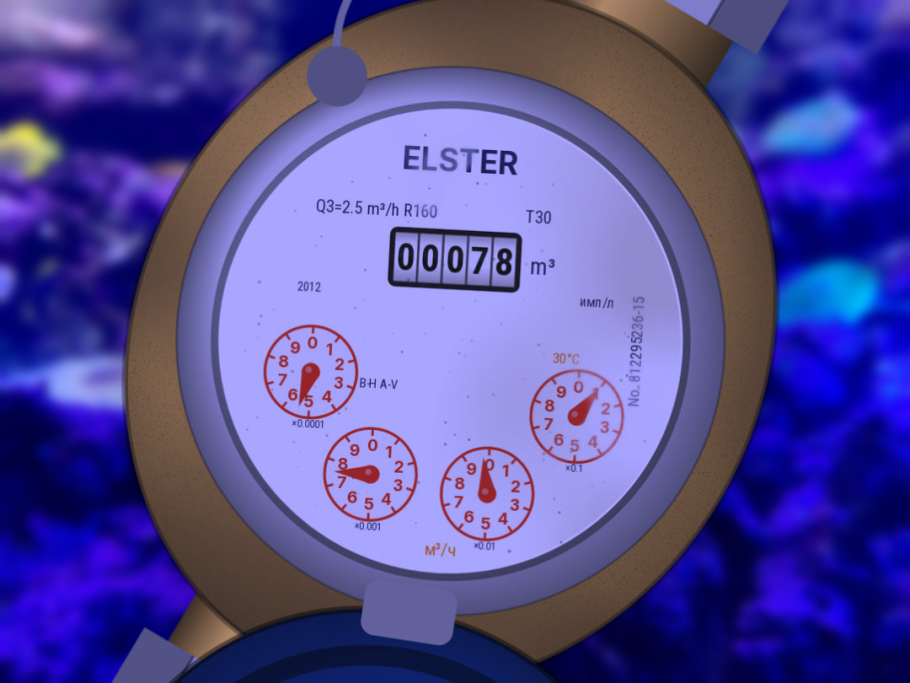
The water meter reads m³ 78.0975
